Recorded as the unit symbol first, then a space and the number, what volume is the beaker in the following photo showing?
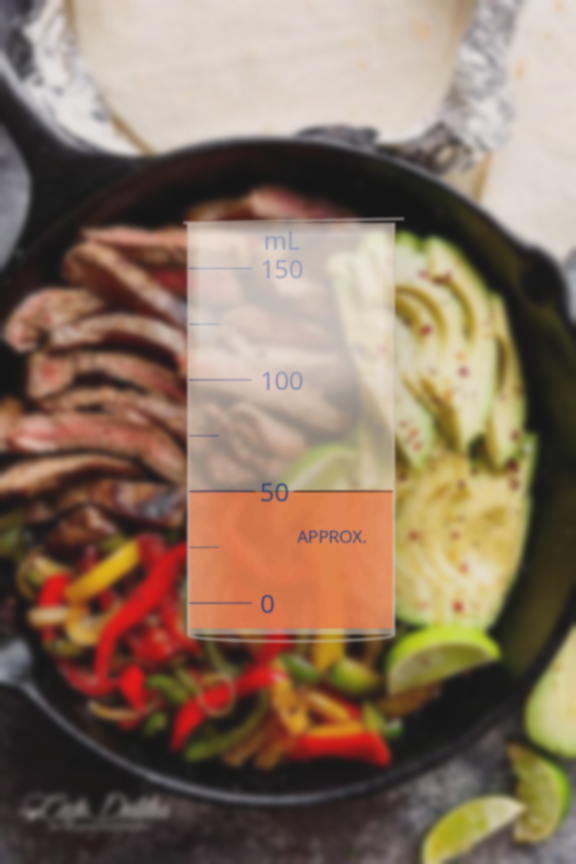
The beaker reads mL 50
